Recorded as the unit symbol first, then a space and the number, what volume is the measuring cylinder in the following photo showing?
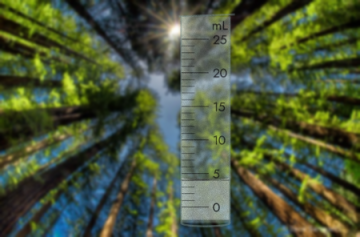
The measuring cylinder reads mL 4
